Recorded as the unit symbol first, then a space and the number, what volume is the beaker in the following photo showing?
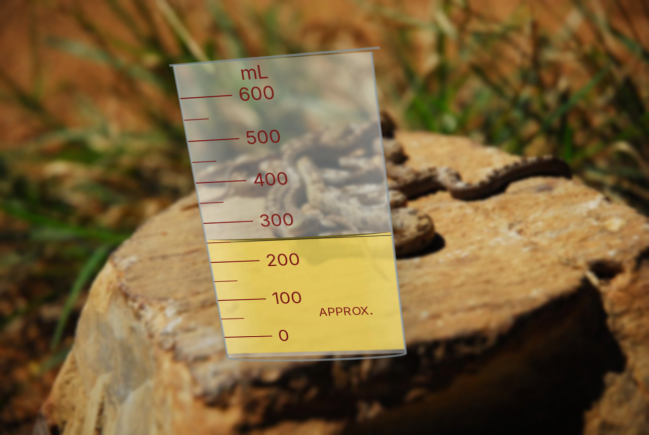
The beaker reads mL 250
